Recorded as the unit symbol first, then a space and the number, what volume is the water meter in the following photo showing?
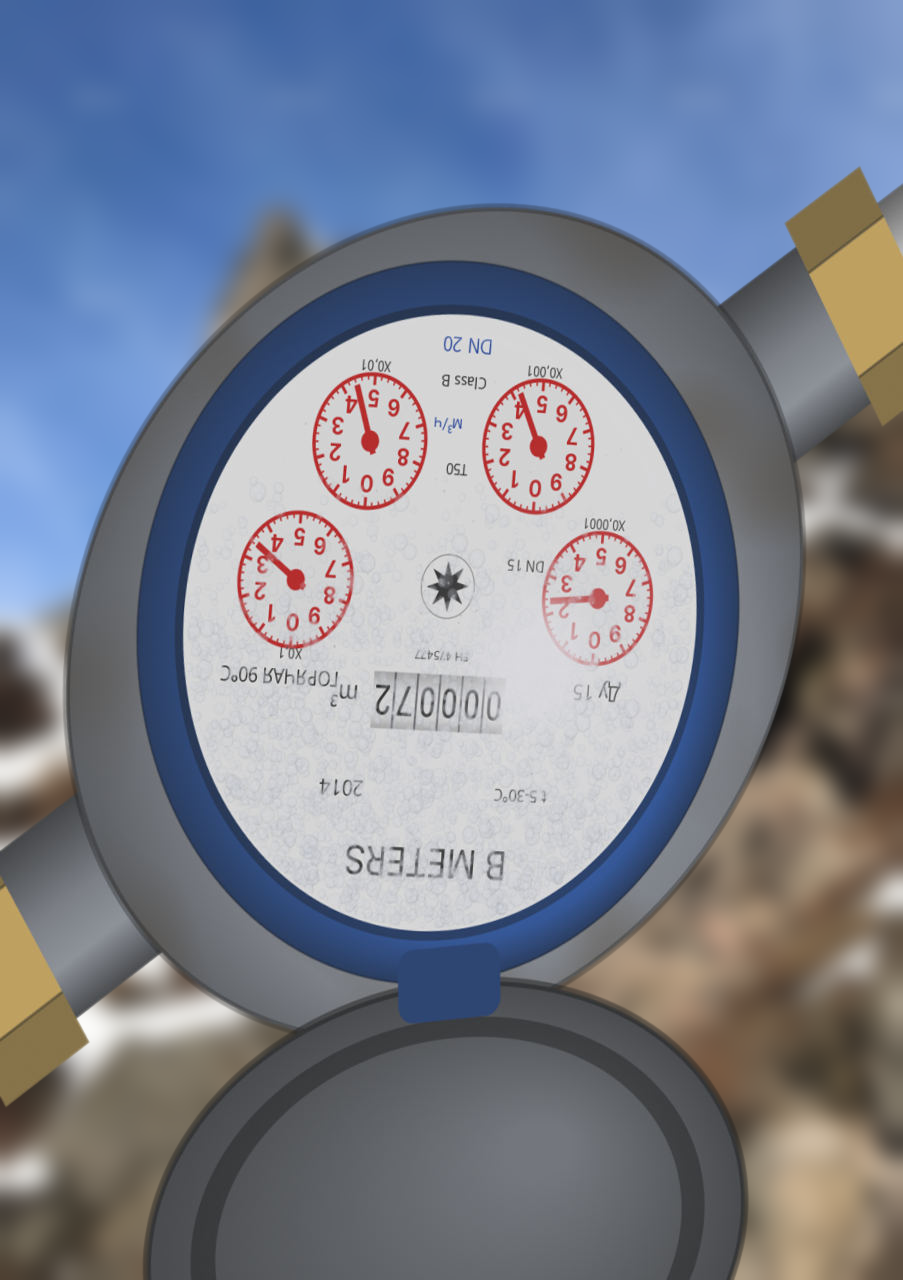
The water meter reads m³ 72.3442
